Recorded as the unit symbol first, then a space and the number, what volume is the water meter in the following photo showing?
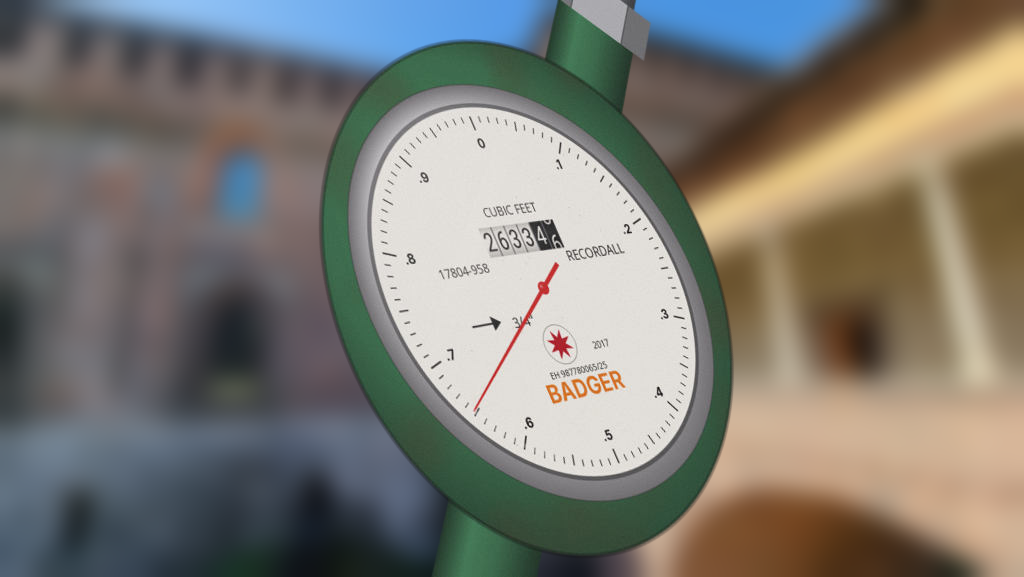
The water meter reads ft³ 263345.65
